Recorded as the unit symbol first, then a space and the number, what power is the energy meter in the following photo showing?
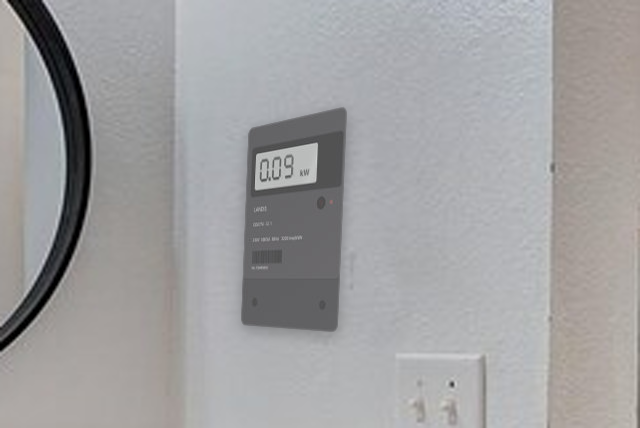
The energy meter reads kW 0.09
